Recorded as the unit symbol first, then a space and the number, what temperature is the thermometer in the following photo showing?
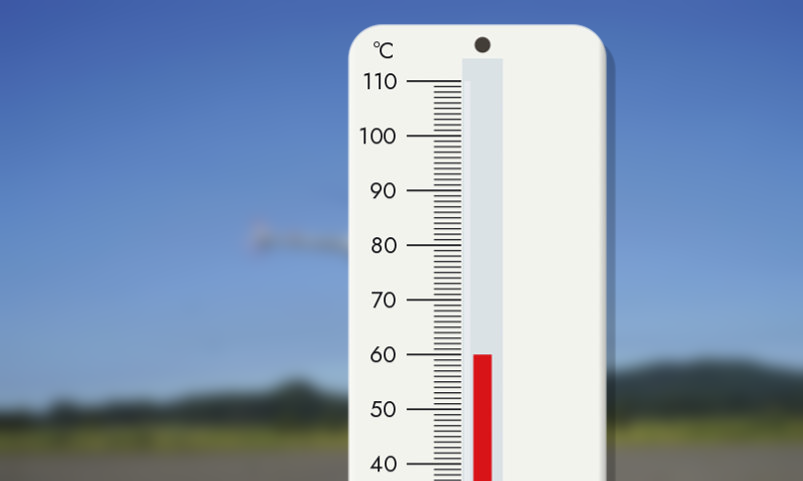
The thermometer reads °C 60
